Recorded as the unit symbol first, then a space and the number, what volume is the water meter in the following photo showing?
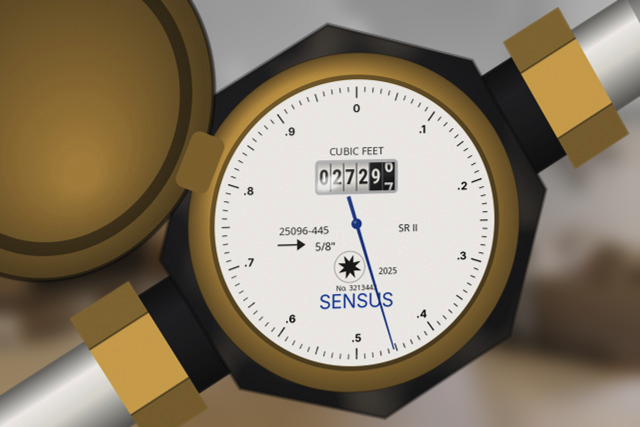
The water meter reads ft³ 27296.45
